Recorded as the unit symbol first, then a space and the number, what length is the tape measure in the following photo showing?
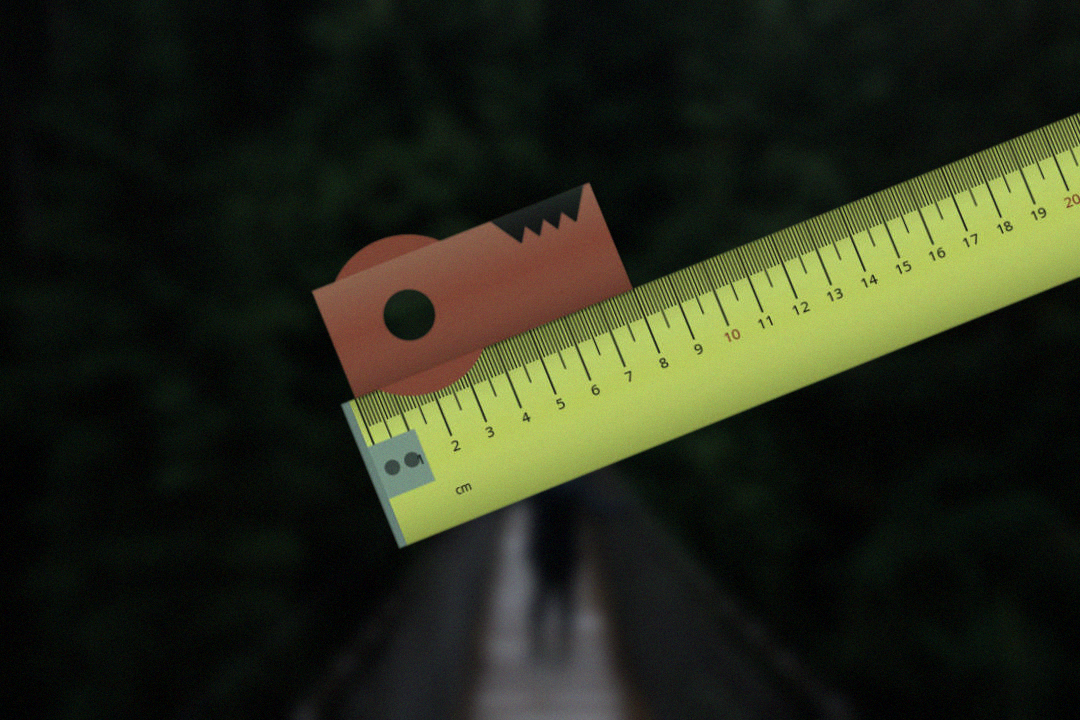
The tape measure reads cm 8
